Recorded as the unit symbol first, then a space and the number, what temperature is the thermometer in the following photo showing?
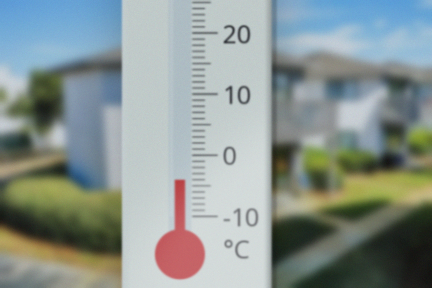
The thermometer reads °C -4
